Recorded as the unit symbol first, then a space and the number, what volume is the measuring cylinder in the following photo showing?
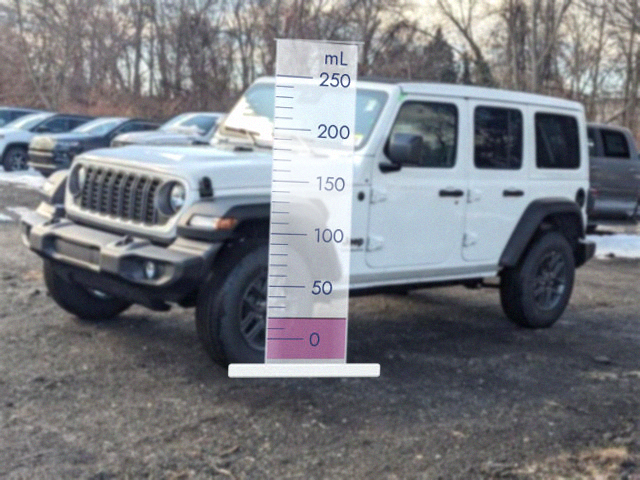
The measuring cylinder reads mL 20
